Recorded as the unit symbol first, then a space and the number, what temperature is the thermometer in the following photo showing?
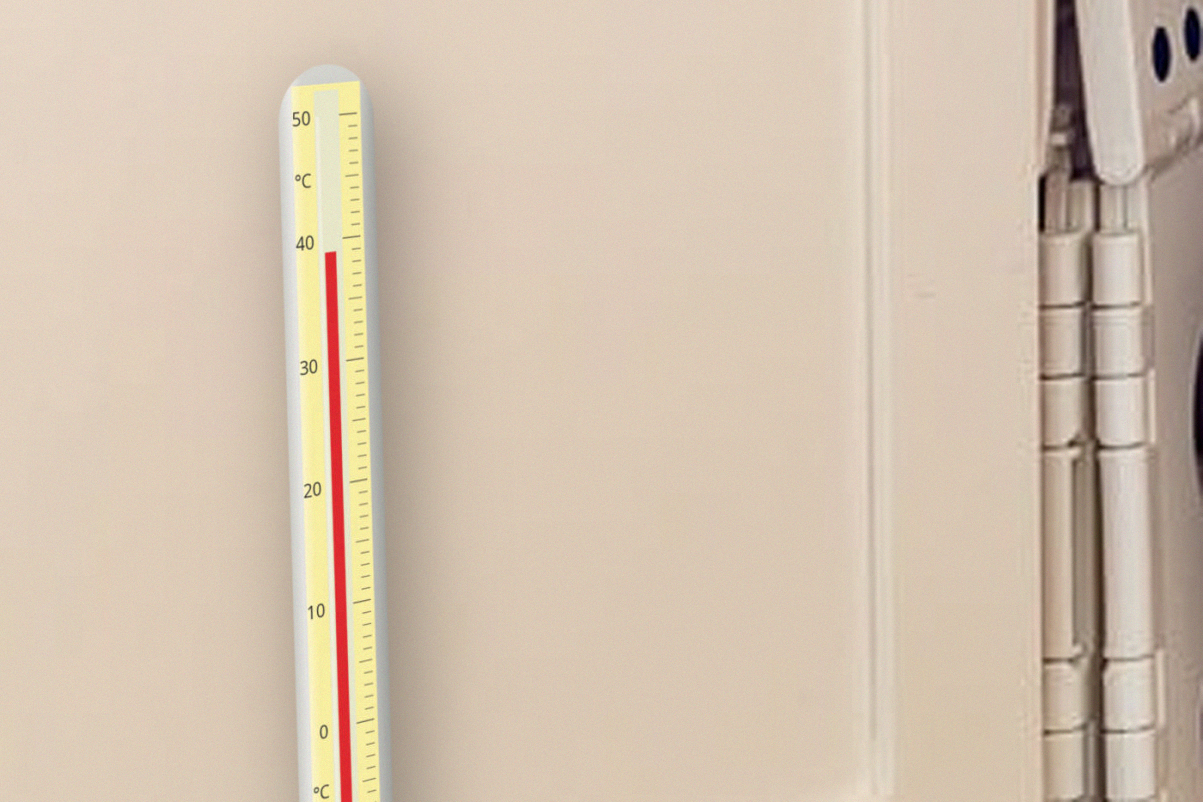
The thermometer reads °C 39
